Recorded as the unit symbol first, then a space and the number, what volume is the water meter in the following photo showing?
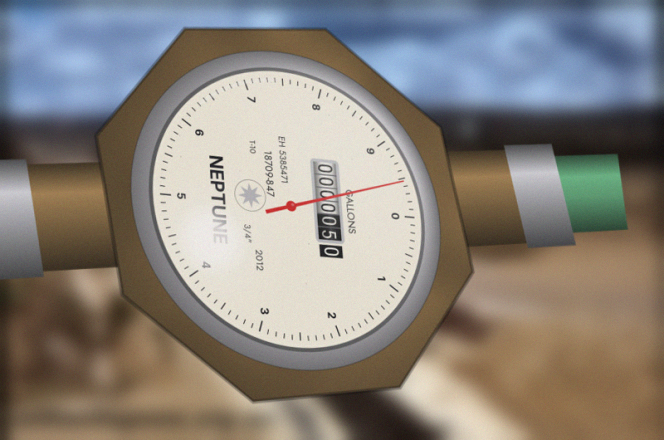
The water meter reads gal 49.5
